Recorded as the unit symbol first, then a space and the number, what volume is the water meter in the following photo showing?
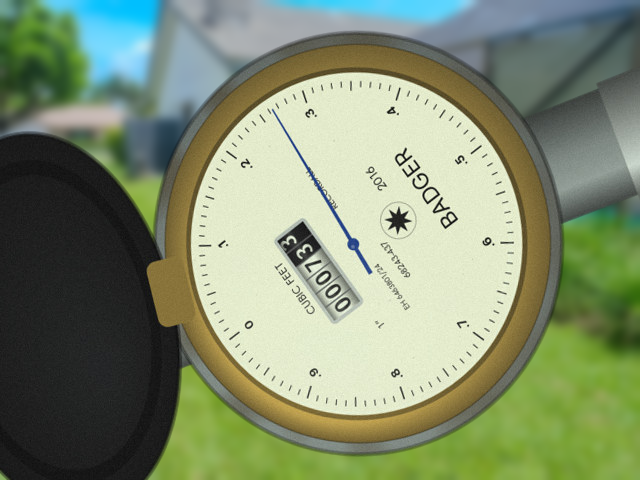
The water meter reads ft³ 733.26
